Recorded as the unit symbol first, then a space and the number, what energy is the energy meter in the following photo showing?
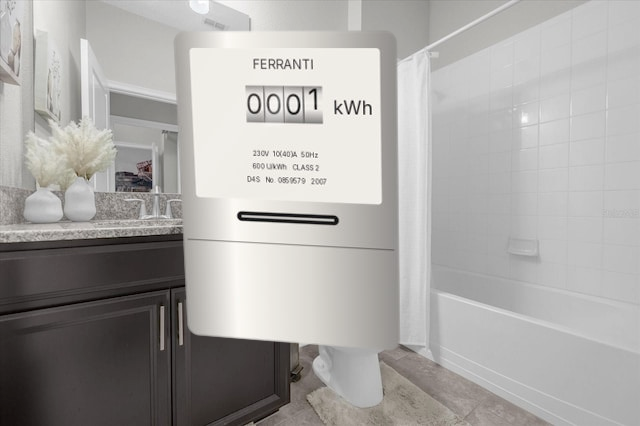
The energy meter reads kWh 1
